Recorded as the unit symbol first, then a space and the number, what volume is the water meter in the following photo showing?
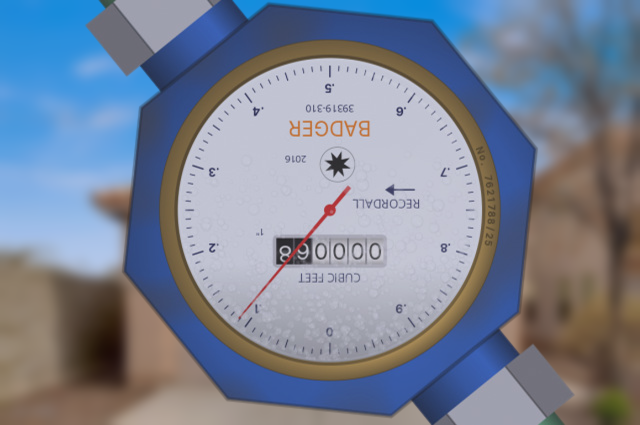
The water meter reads ft³ 68.11
